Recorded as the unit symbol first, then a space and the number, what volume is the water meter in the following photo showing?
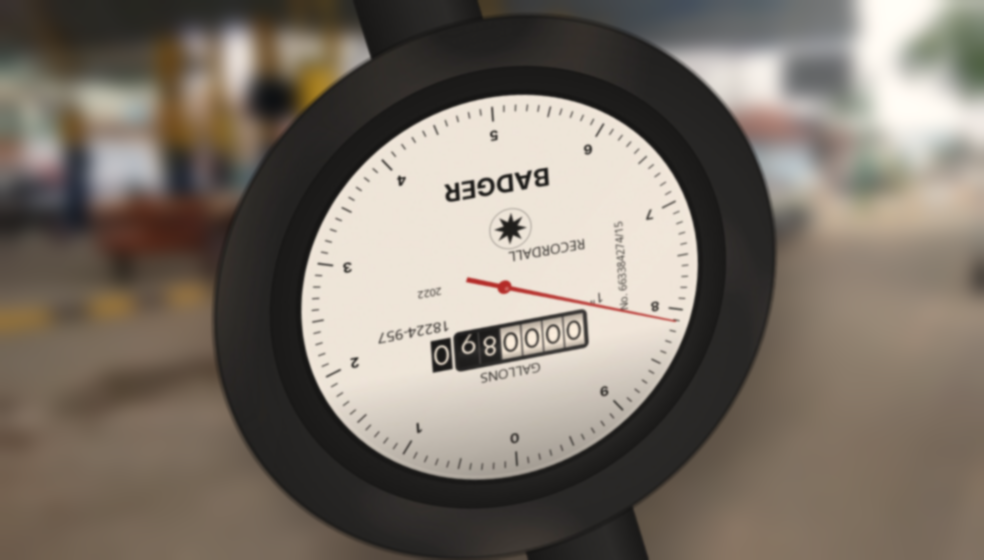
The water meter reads gal 888.1
